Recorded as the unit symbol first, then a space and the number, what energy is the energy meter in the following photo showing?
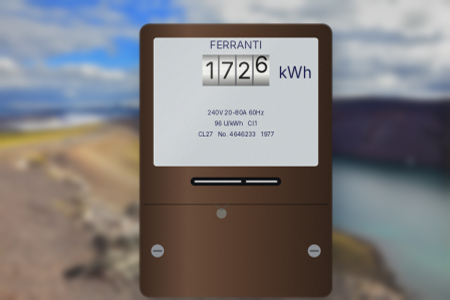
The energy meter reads kWh 1726
